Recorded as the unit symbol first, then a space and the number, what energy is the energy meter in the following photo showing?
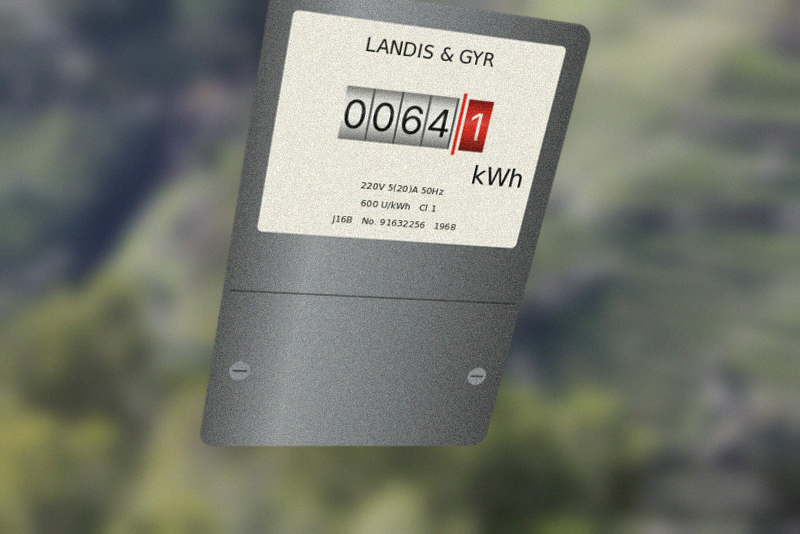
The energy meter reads kWh 64.1
